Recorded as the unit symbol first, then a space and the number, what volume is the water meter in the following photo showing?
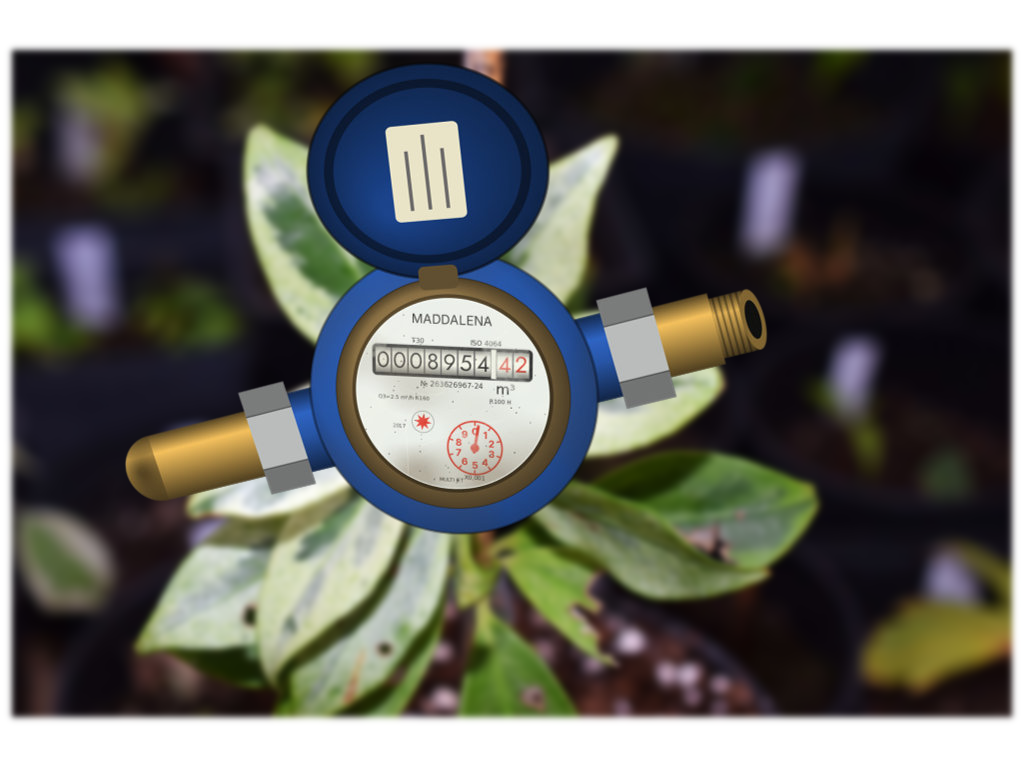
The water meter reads m³ 8954.420
